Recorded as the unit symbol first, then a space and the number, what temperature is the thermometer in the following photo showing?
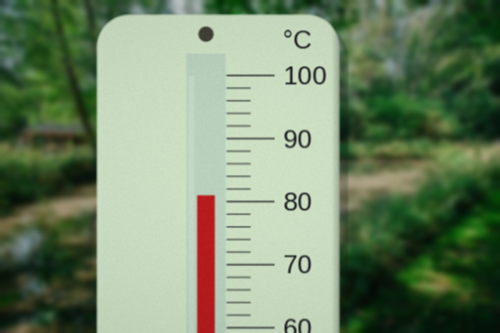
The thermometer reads °C 81
